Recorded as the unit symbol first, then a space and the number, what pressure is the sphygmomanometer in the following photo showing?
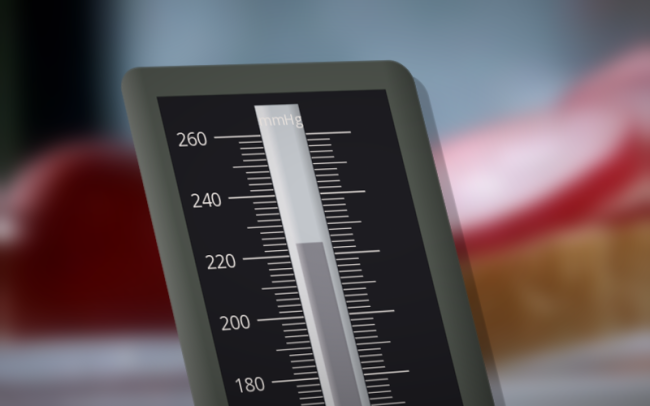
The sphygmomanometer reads mmHg 224
